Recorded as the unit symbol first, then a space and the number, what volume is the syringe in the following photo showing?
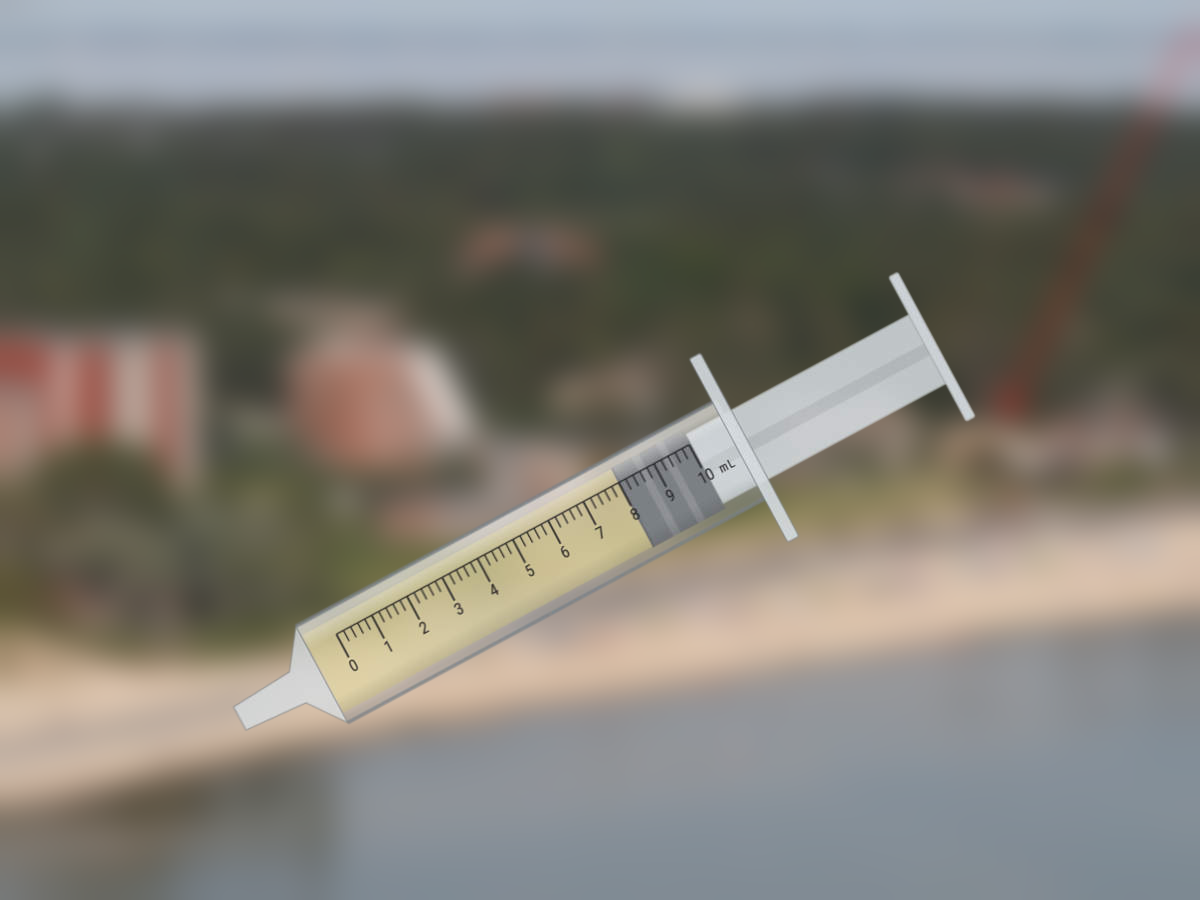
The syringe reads mL 8
